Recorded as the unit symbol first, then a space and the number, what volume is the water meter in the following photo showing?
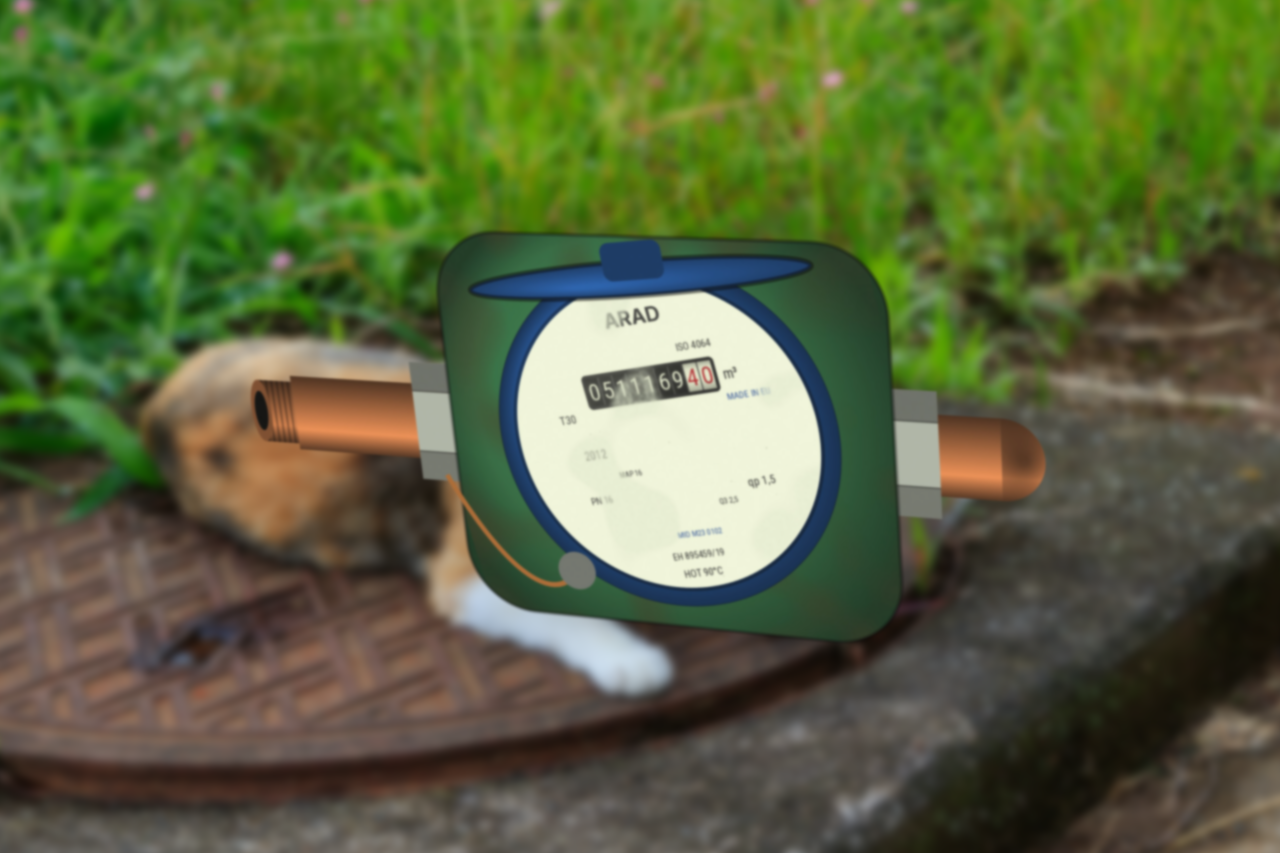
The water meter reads m³ 511169.40
